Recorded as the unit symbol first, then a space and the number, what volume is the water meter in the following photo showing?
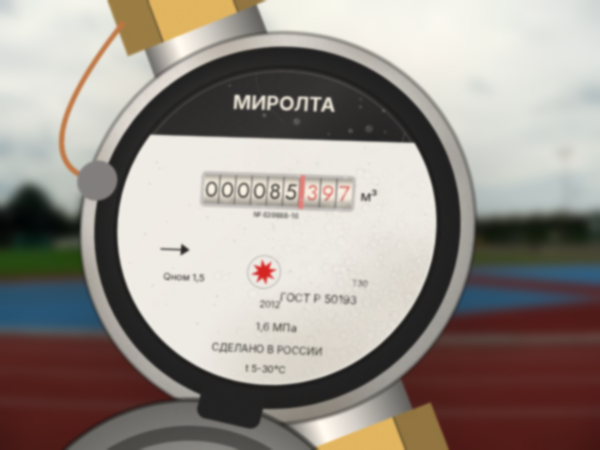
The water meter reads m³ 85.397
